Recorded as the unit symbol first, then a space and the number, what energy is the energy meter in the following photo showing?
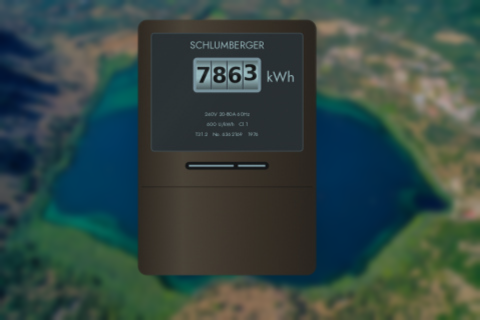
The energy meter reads kWh 7863
